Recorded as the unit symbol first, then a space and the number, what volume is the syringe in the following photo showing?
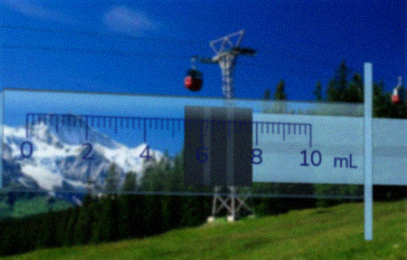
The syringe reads mL 5.4
